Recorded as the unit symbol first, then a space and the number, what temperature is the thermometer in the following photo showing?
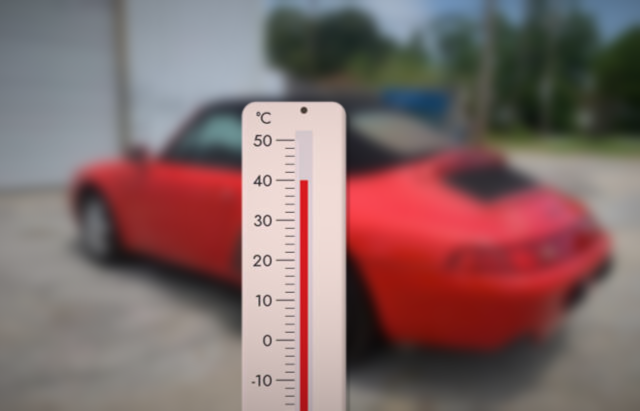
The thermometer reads °C 40
